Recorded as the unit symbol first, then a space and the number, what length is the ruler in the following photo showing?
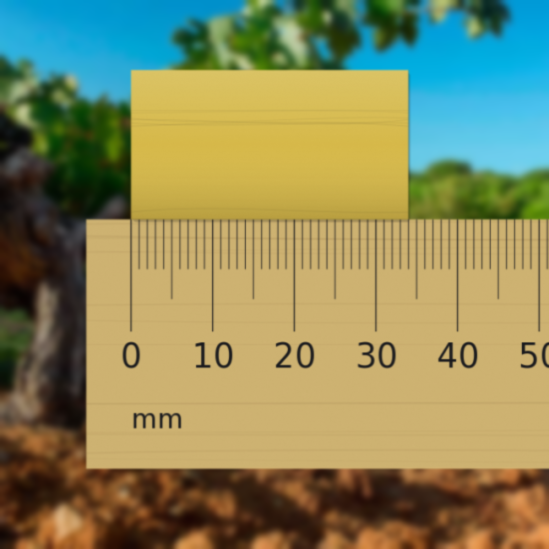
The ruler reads mm 34
